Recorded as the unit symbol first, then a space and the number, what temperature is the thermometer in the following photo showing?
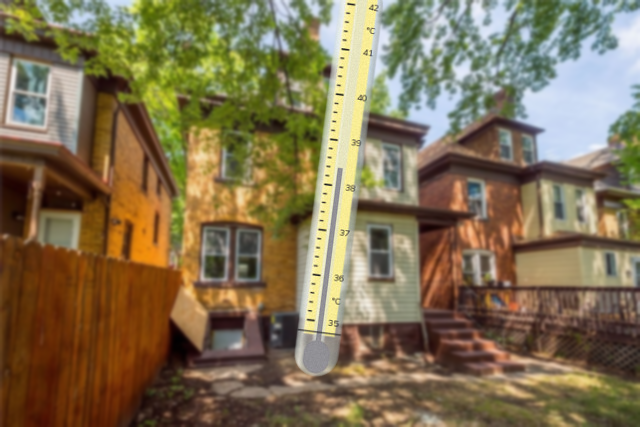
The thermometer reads °C 38.4
